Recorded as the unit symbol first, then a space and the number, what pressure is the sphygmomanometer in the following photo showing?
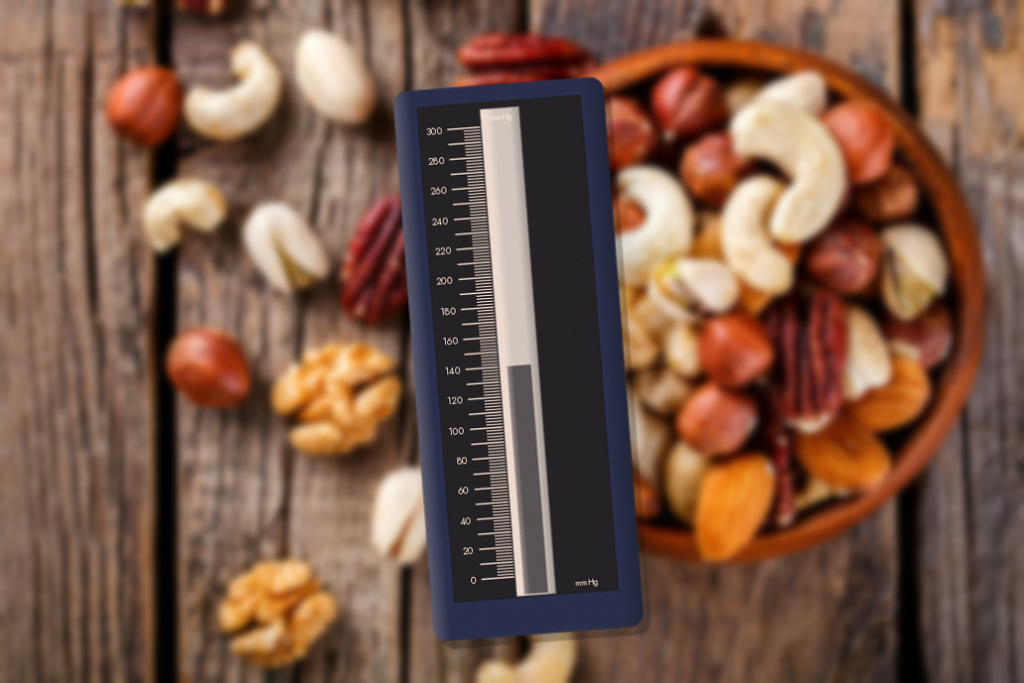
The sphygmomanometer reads mmHg 140
